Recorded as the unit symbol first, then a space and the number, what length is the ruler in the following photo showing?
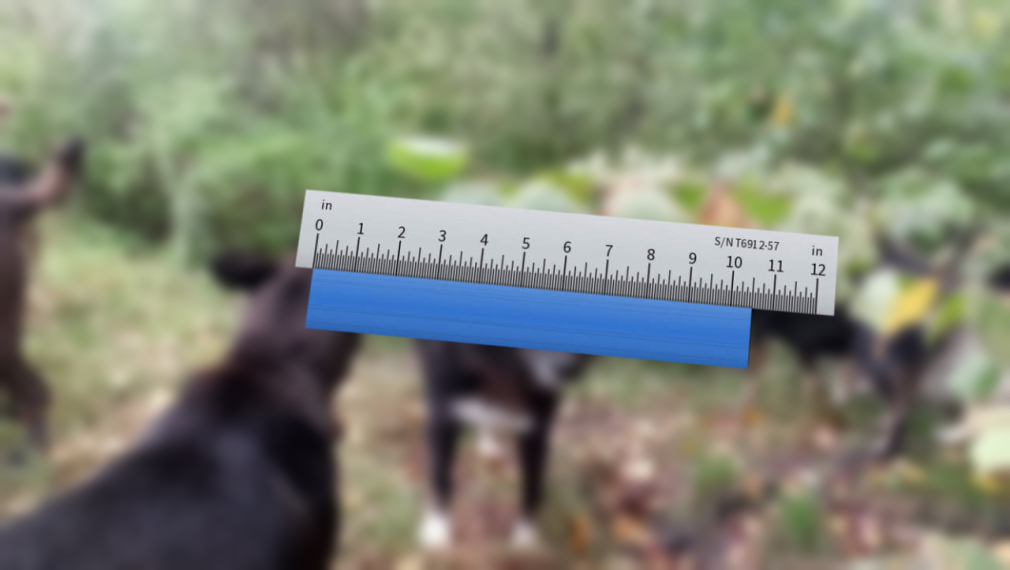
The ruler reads in 10.5
